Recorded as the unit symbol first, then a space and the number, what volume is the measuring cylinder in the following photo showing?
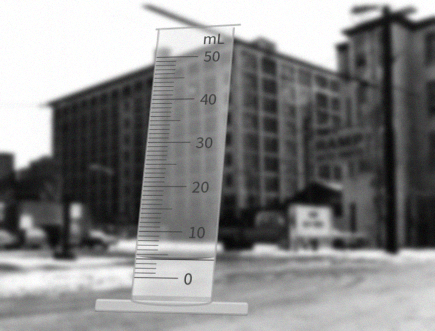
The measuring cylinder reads mL 4
